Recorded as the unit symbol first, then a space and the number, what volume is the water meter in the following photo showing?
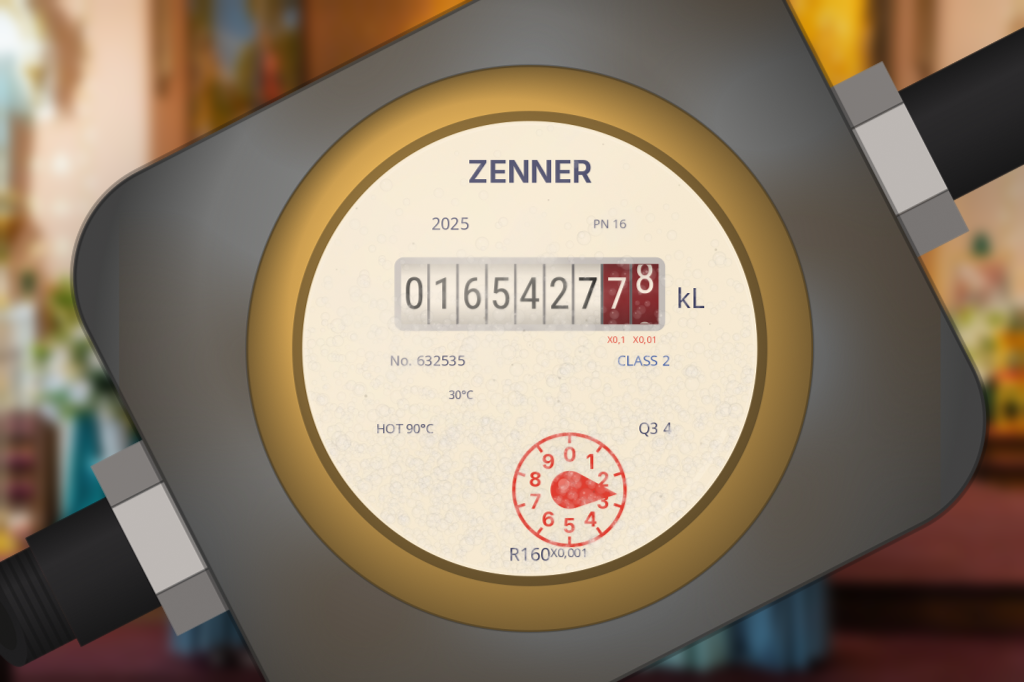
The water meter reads kL 165427.782
